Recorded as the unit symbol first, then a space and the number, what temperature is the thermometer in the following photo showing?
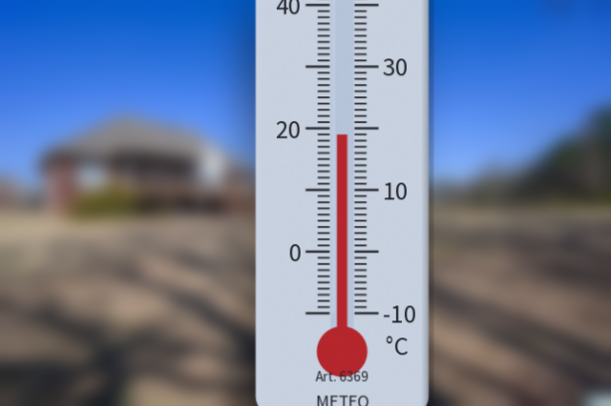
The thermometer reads °C 19
